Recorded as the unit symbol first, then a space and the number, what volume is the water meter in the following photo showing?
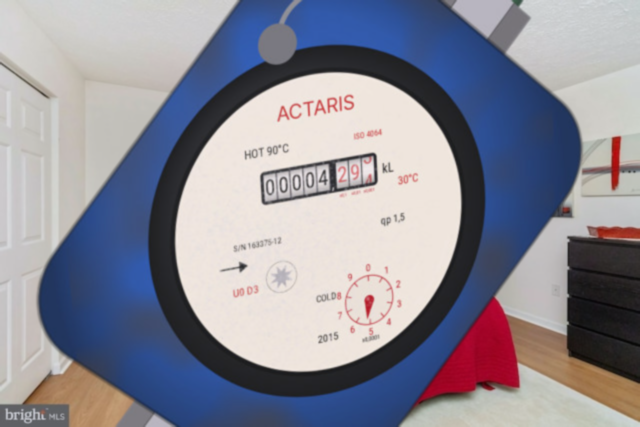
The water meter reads kL 4.2935
